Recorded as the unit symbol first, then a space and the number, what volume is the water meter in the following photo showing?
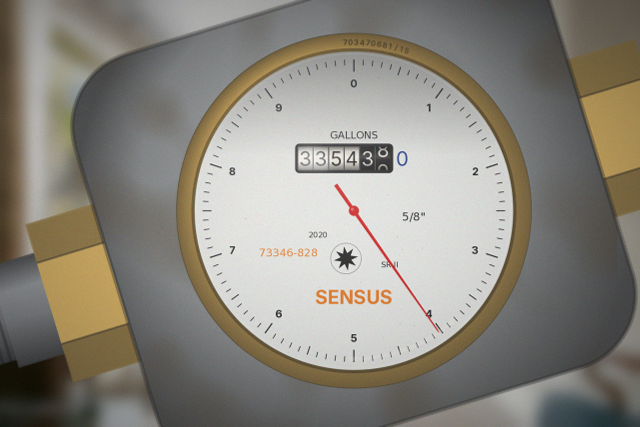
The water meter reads gal 3354384.0
